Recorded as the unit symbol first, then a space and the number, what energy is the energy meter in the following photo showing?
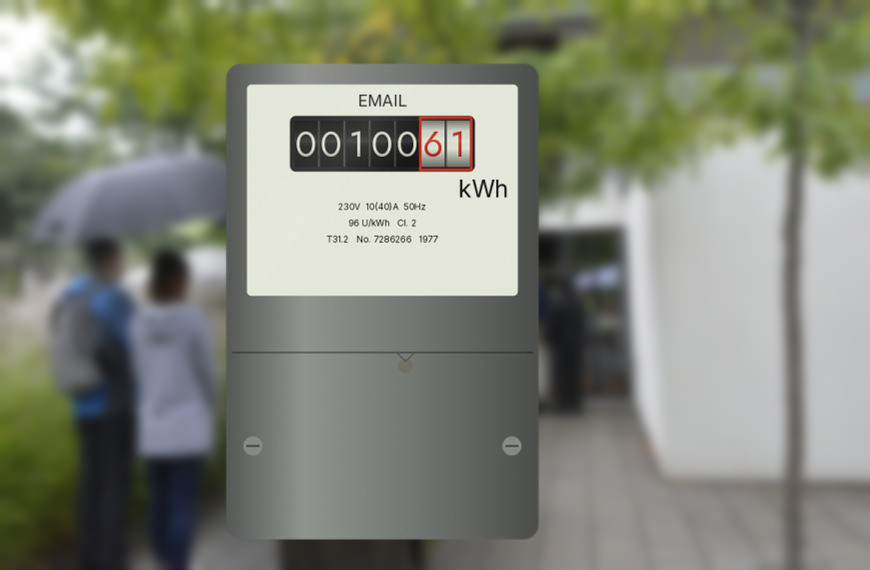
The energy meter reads kWh 100.61
